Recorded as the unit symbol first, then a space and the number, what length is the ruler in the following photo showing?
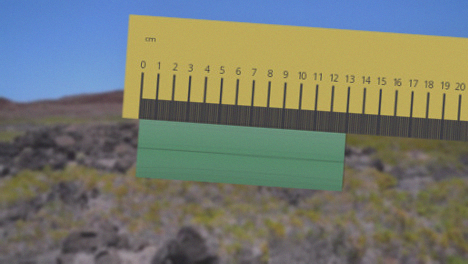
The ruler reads cm 13
